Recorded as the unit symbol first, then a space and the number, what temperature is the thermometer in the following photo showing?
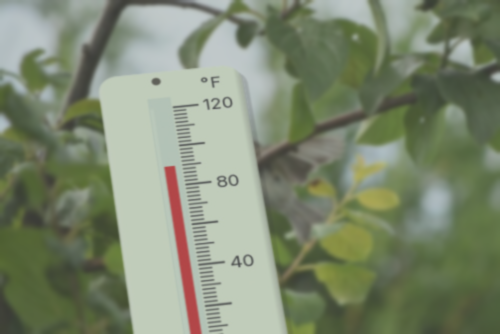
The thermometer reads °F 90
